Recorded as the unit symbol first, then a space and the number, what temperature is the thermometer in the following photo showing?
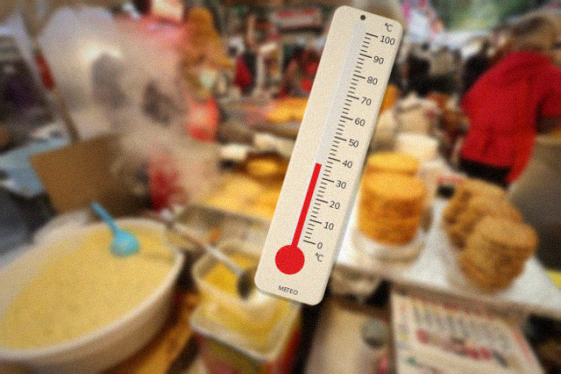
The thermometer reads °C 36
